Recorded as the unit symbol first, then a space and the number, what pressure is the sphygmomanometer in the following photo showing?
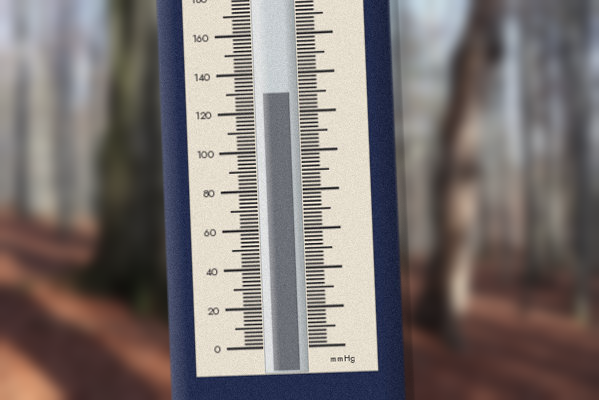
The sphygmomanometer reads mmHg 130
